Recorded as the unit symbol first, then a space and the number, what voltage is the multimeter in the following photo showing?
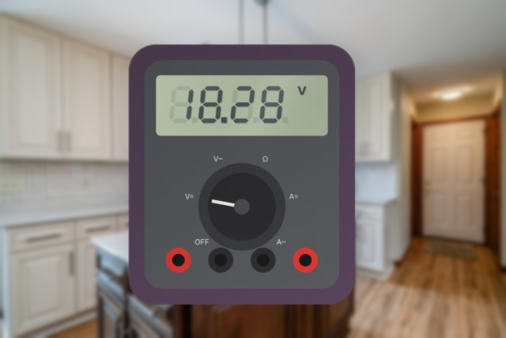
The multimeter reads V 18.28
